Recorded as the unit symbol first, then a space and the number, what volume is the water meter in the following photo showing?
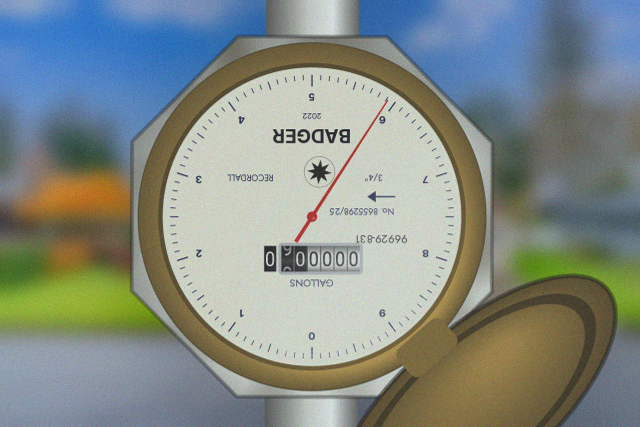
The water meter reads gal 55.9
